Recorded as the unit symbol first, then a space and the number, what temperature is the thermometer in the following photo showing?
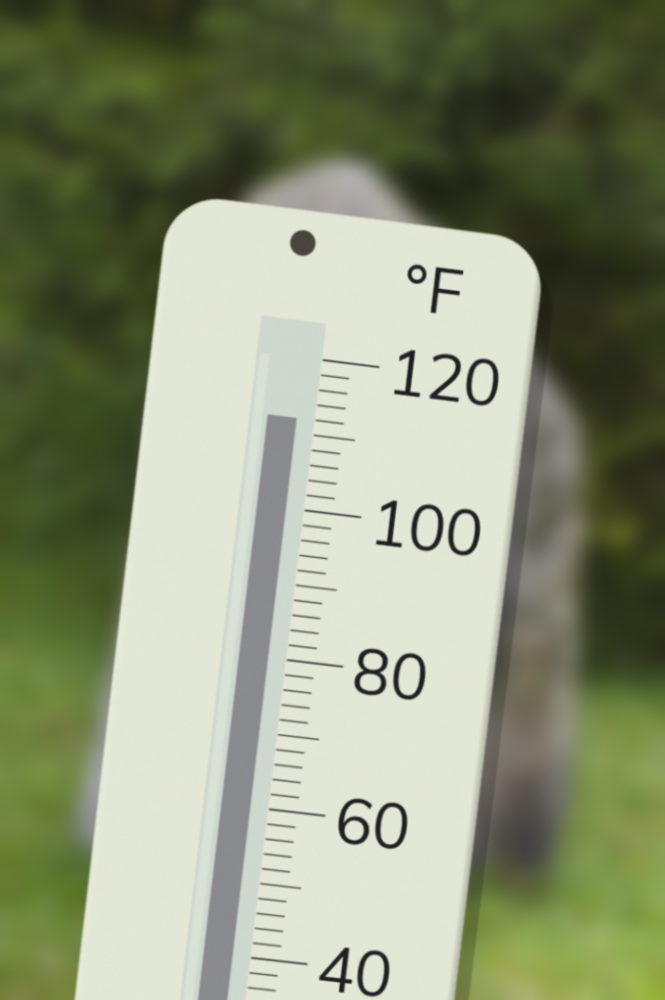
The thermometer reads °F 112
